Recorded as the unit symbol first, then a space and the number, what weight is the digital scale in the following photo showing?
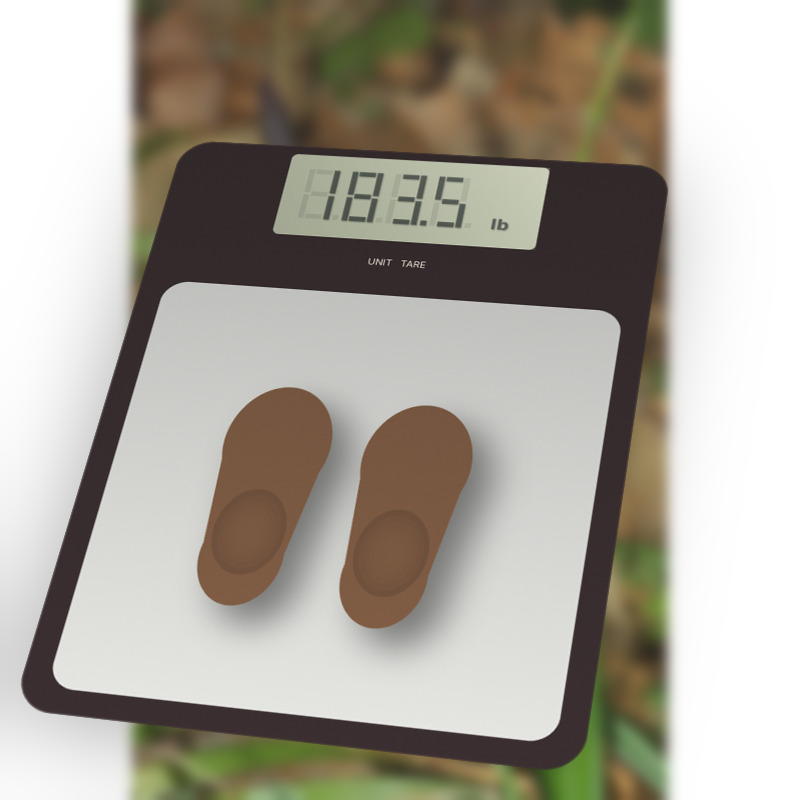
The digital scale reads lb 183.5
